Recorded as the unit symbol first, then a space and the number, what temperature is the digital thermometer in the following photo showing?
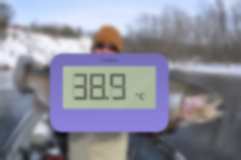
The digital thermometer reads °C 38.9
